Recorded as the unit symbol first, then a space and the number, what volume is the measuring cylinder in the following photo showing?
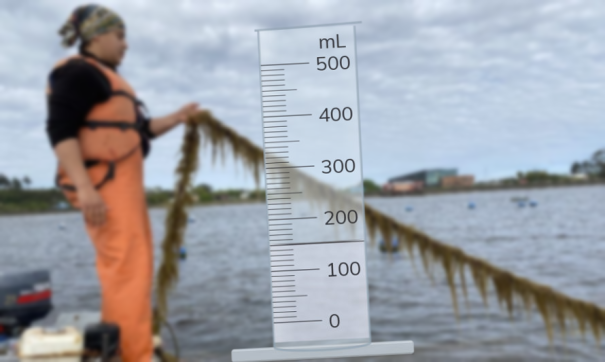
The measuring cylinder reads mL 150
